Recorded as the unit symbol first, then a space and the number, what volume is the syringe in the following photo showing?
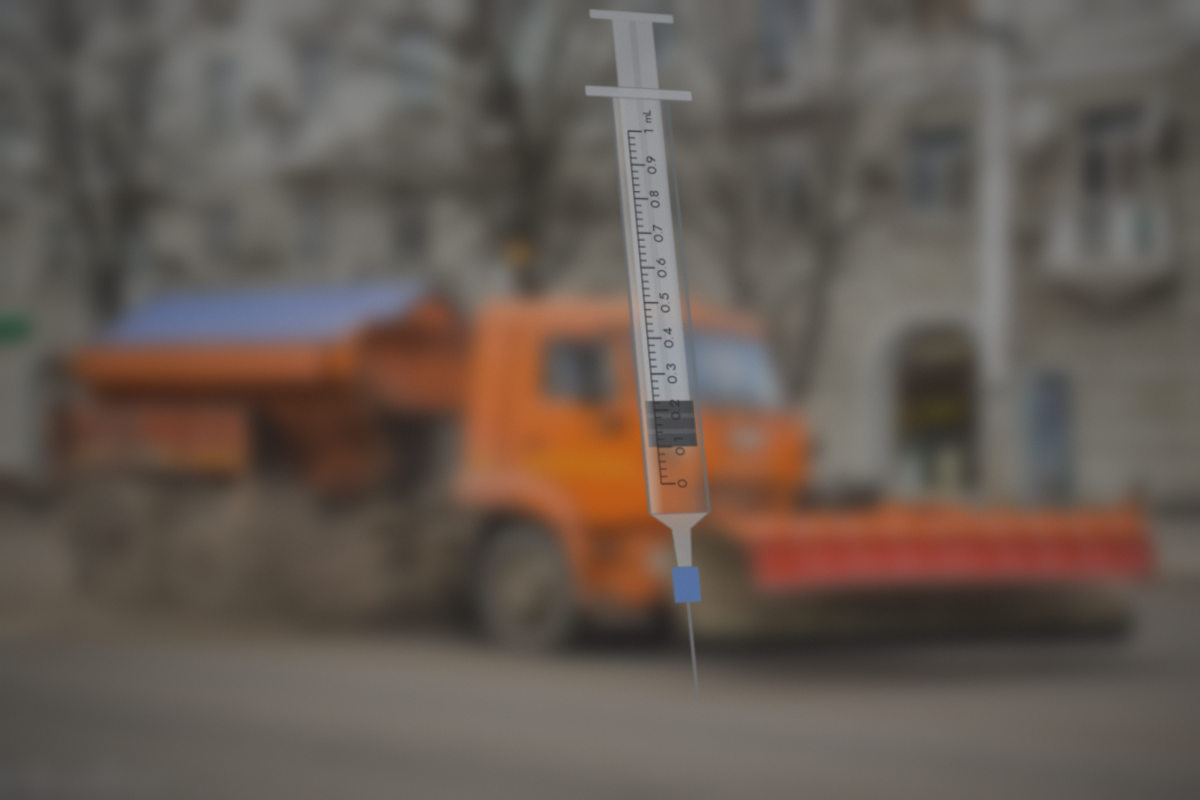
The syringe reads mL 0.1
